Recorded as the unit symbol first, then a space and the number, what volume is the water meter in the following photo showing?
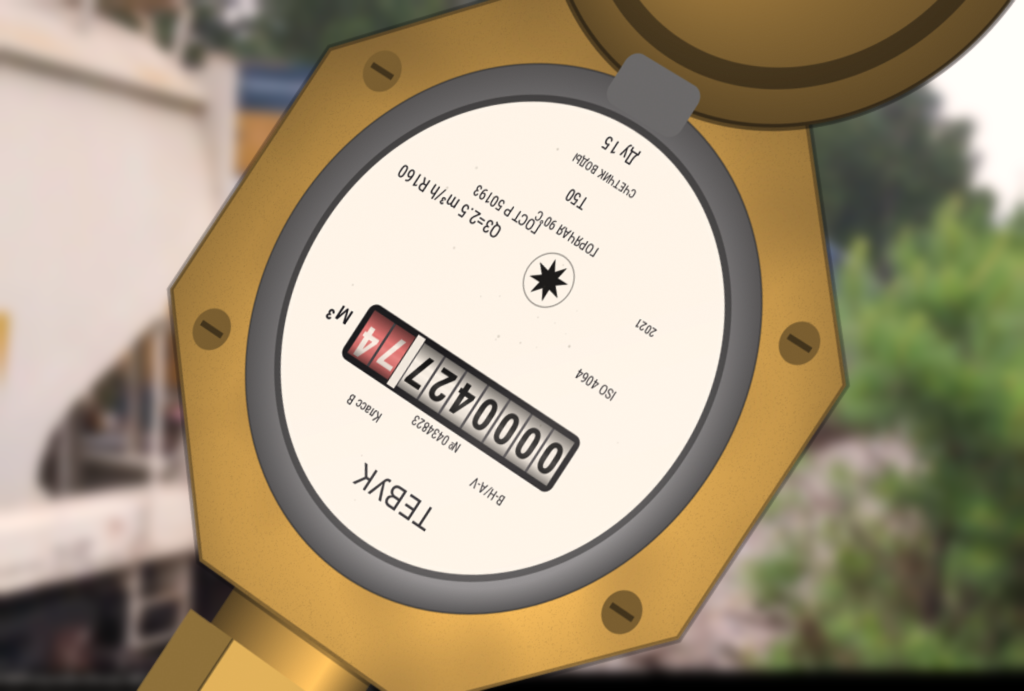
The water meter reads m³ 427.74
